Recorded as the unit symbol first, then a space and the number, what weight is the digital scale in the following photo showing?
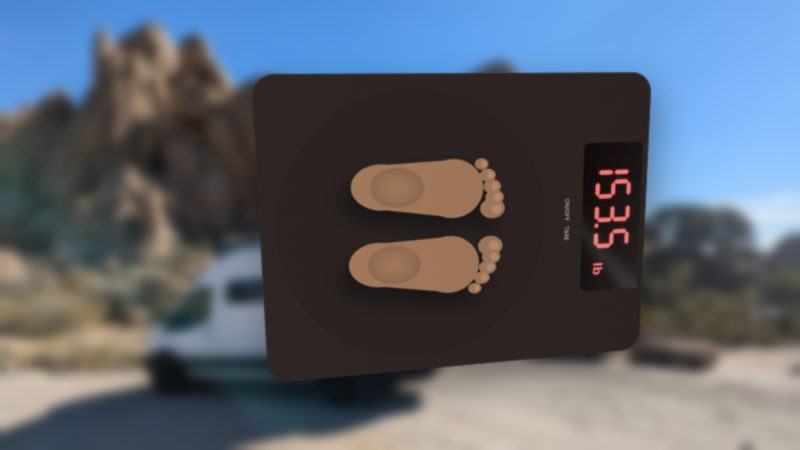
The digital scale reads lb 153.5
